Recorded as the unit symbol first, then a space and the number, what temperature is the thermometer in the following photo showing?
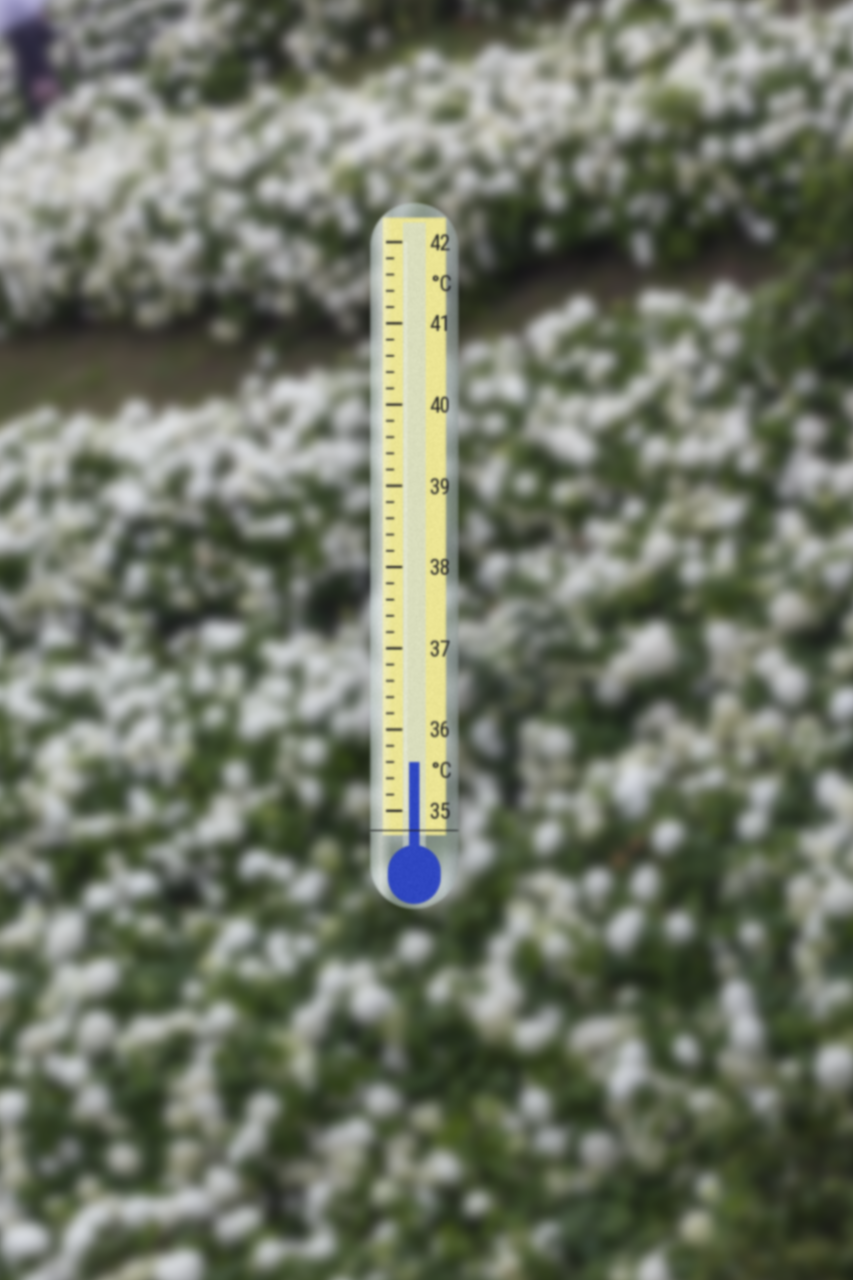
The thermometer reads °C 35.6
